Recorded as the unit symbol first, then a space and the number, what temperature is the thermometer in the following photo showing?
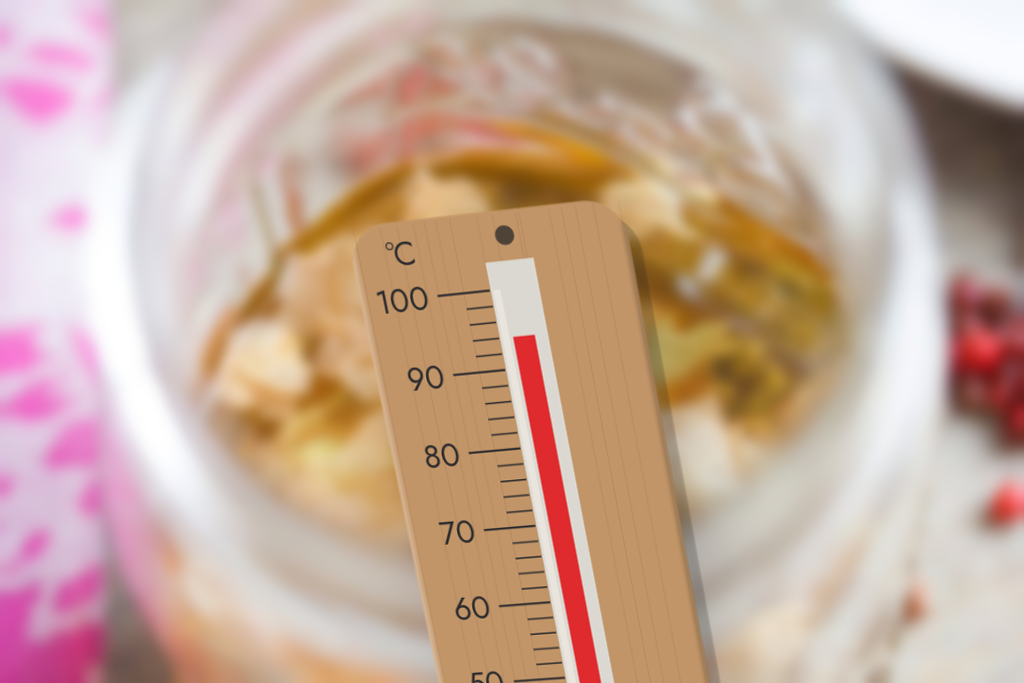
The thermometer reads °C 94
